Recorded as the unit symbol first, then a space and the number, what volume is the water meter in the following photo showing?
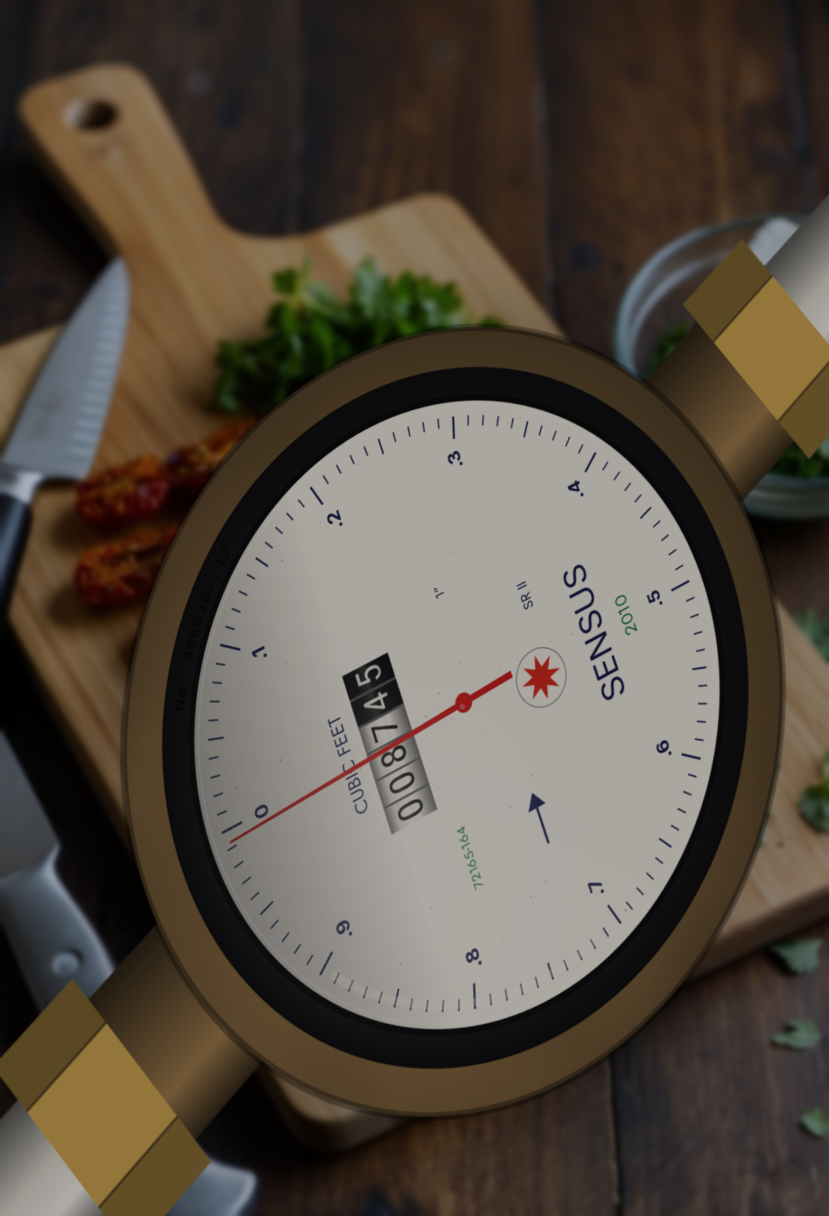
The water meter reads ft³ 8744.99
